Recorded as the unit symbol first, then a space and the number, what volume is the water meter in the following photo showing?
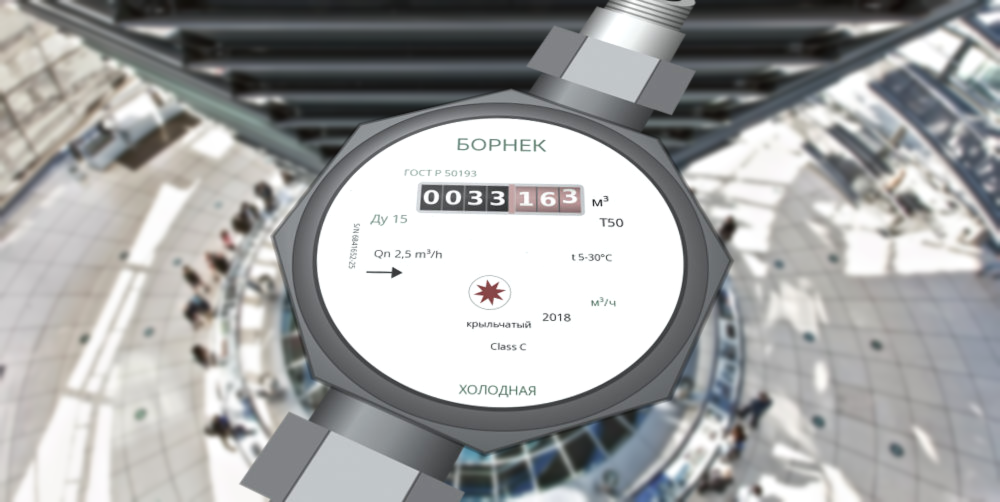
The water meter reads m³ 33.163
